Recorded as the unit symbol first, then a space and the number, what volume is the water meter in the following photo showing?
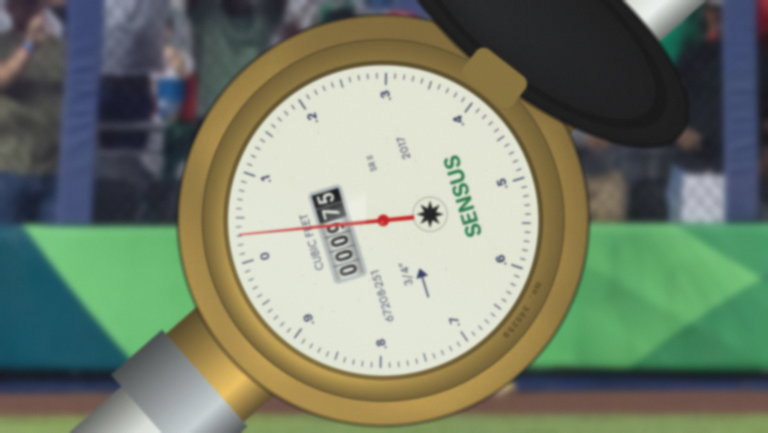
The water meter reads ft³ 975.03
